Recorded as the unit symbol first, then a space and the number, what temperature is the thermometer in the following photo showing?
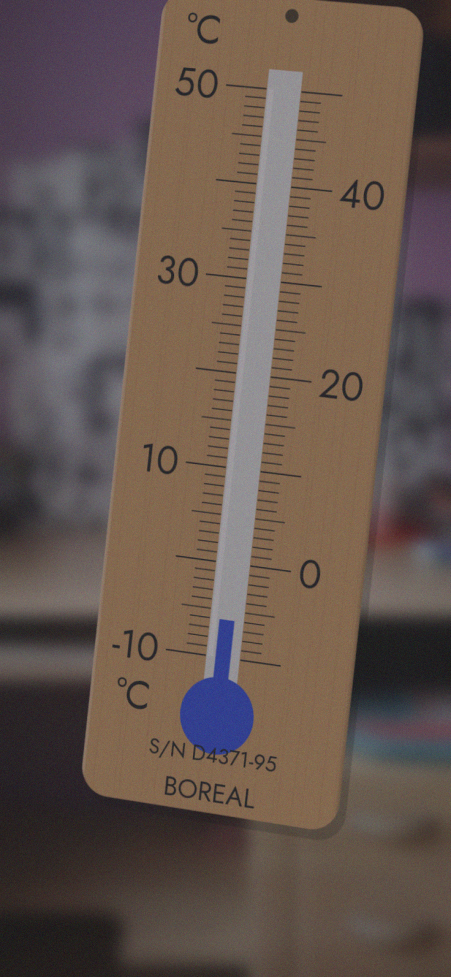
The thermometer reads °C -6
